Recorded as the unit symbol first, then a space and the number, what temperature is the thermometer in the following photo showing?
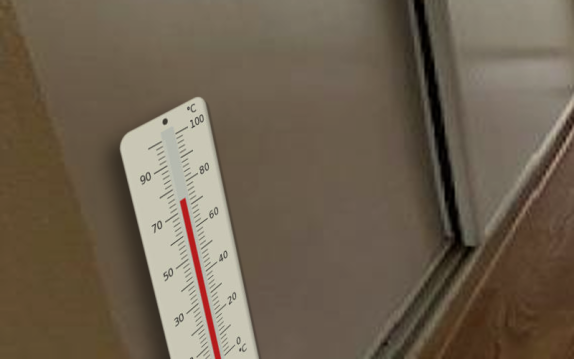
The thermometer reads °C 74
